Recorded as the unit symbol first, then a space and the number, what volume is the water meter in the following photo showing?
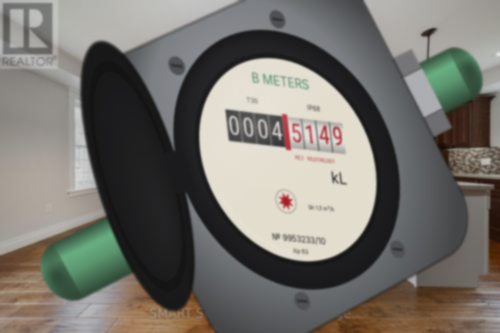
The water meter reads kL 4.5149
